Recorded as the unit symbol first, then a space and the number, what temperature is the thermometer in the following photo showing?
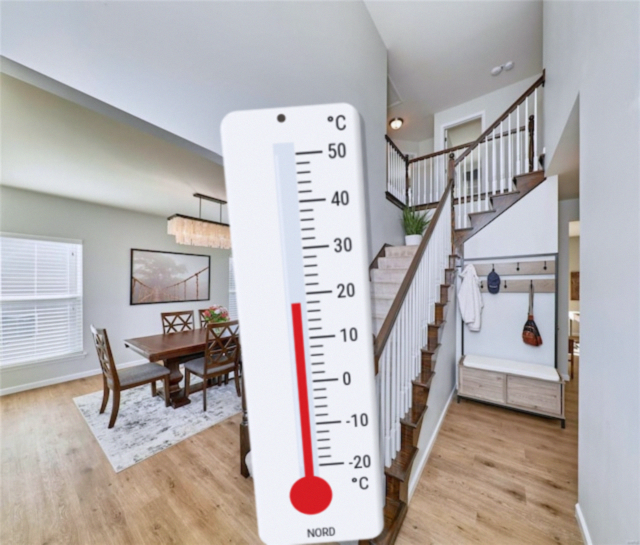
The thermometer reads °C 18
